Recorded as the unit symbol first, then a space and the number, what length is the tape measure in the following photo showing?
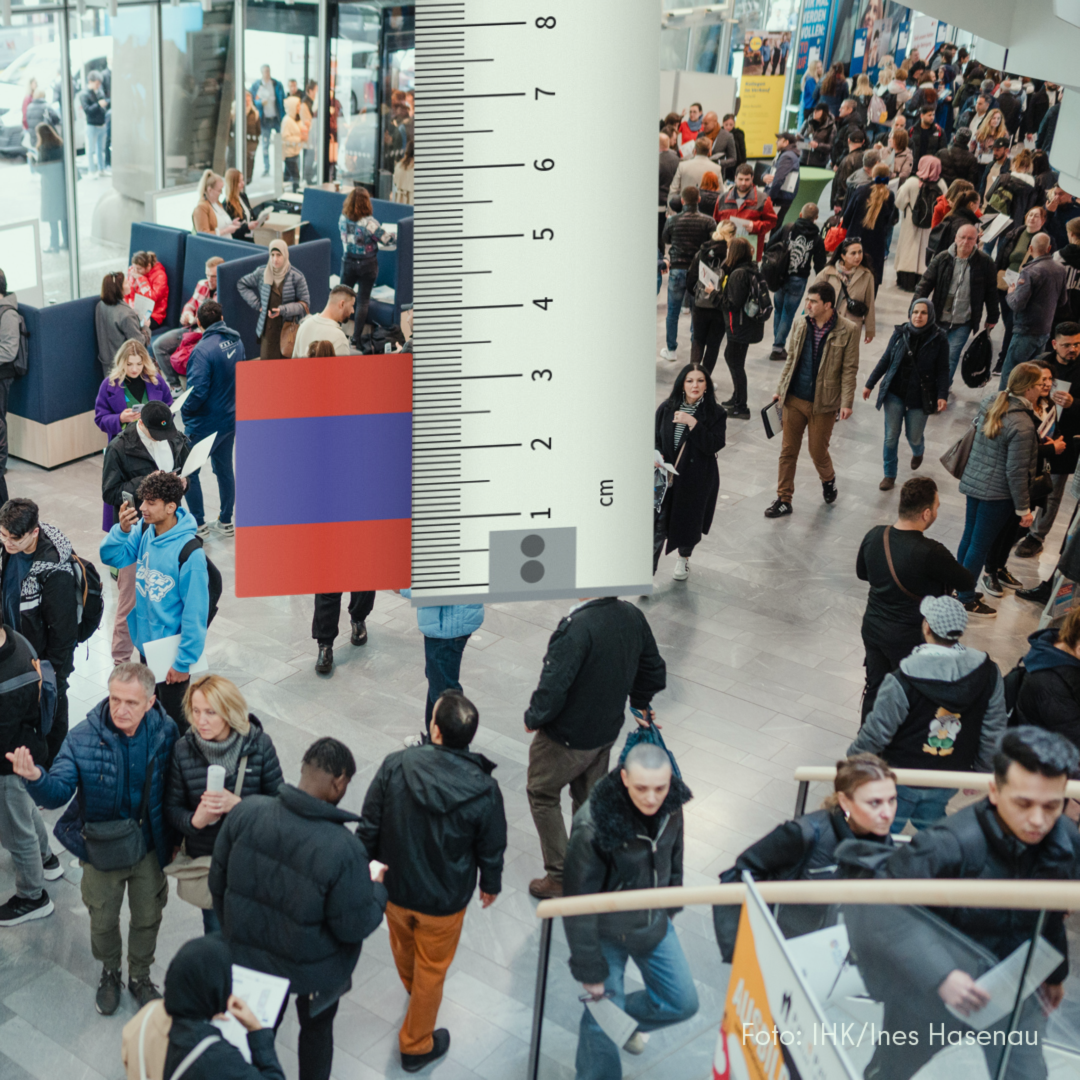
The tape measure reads cm 3.4
